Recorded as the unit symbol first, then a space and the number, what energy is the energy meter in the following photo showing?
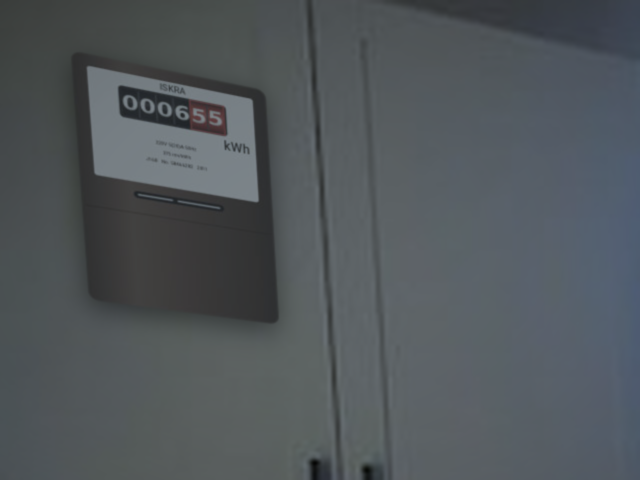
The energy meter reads kWh 6.55
